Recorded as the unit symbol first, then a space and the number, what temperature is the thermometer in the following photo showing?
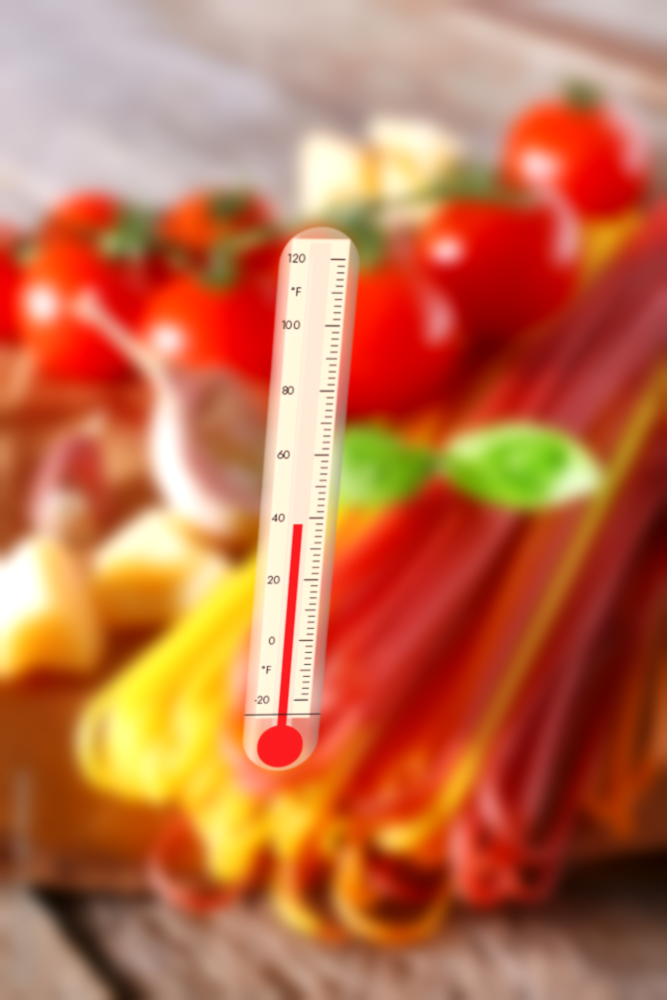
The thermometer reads °F 38
